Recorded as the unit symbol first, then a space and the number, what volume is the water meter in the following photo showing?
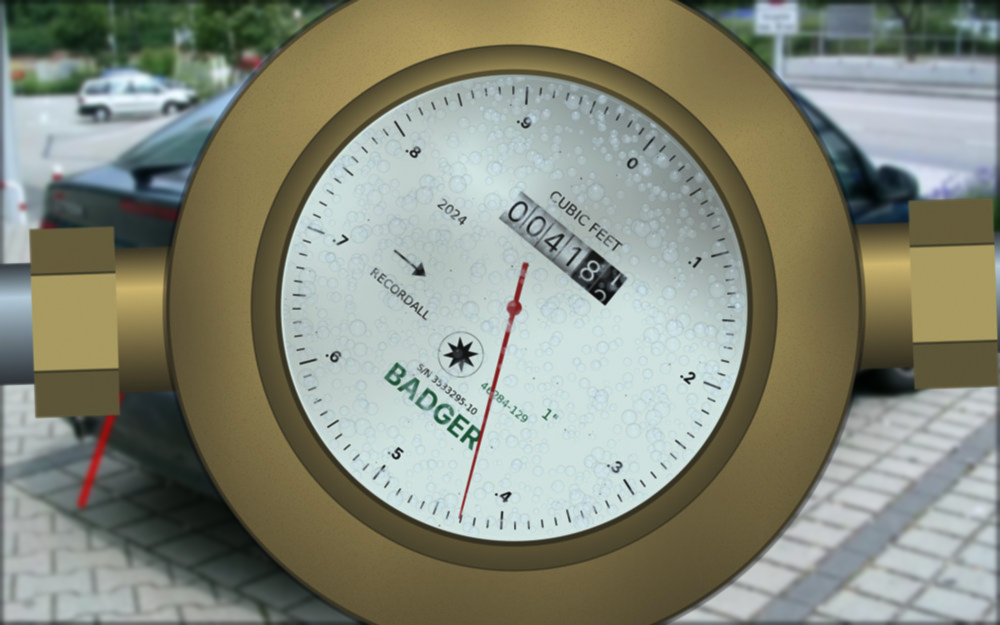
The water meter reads ft³ 4181.43
